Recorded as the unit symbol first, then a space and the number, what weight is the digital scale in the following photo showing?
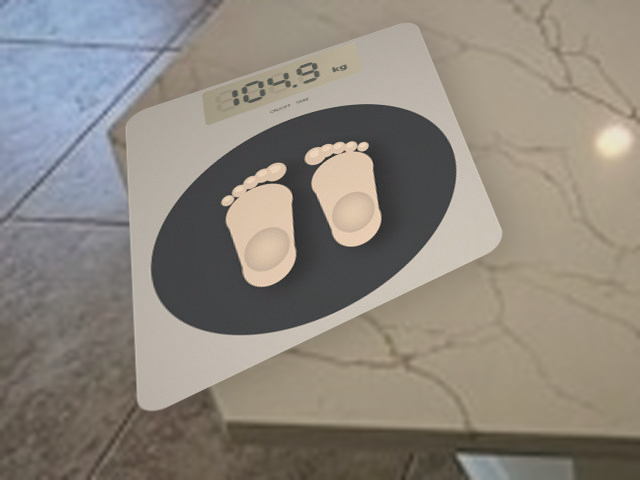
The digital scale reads kg 104.9
